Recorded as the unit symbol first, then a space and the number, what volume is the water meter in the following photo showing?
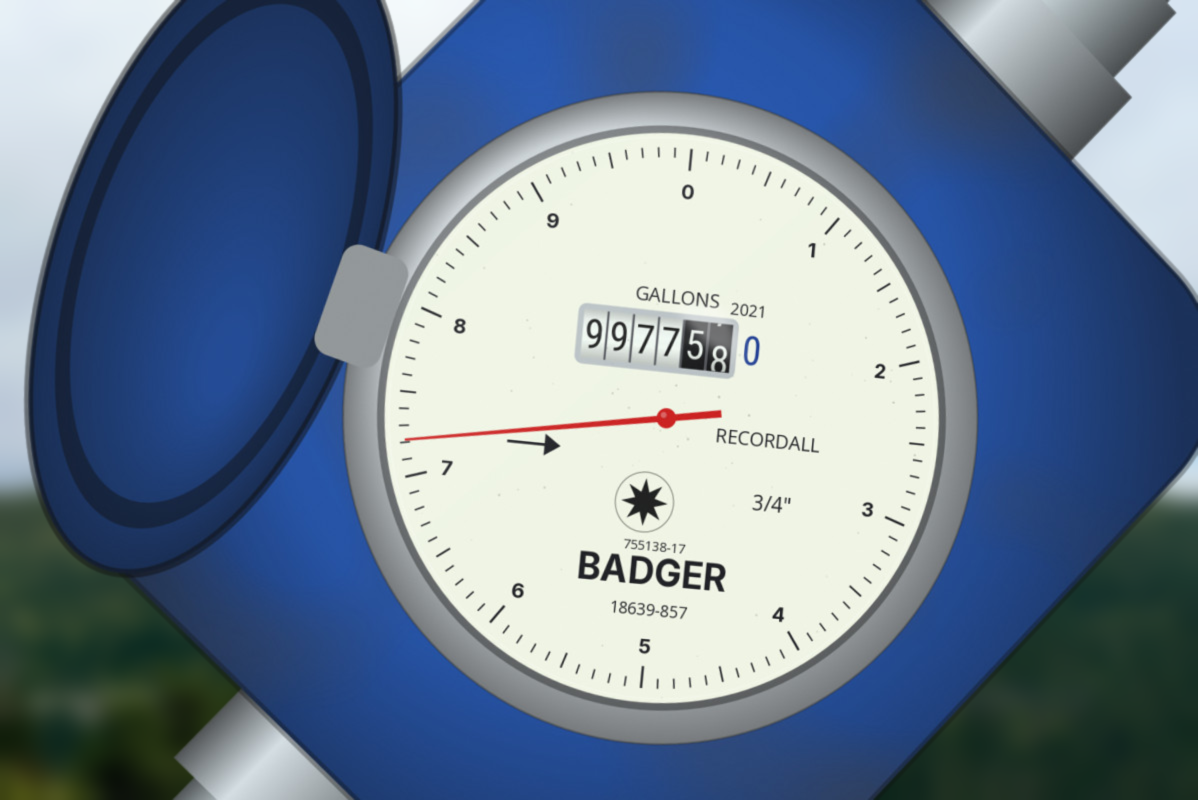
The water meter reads gal 9977577.2
